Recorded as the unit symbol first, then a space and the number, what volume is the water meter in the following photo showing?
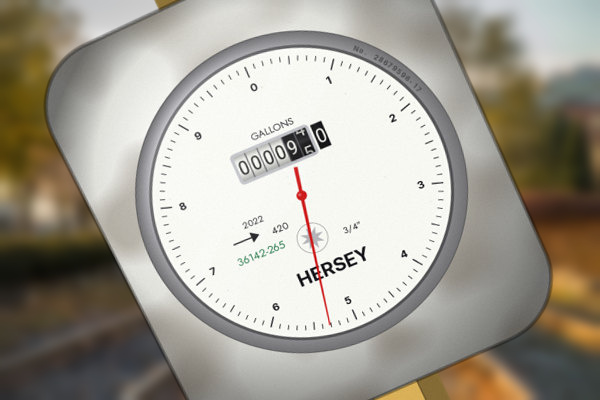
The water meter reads gal 945.3
